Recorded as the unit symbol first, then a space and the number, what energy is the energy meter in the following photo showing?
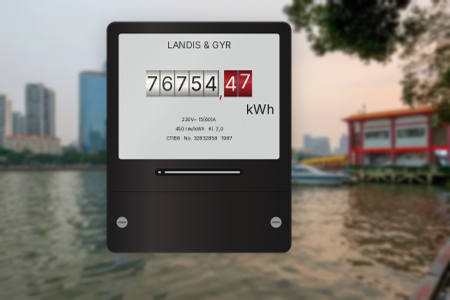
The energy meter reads kWh 76754.47
